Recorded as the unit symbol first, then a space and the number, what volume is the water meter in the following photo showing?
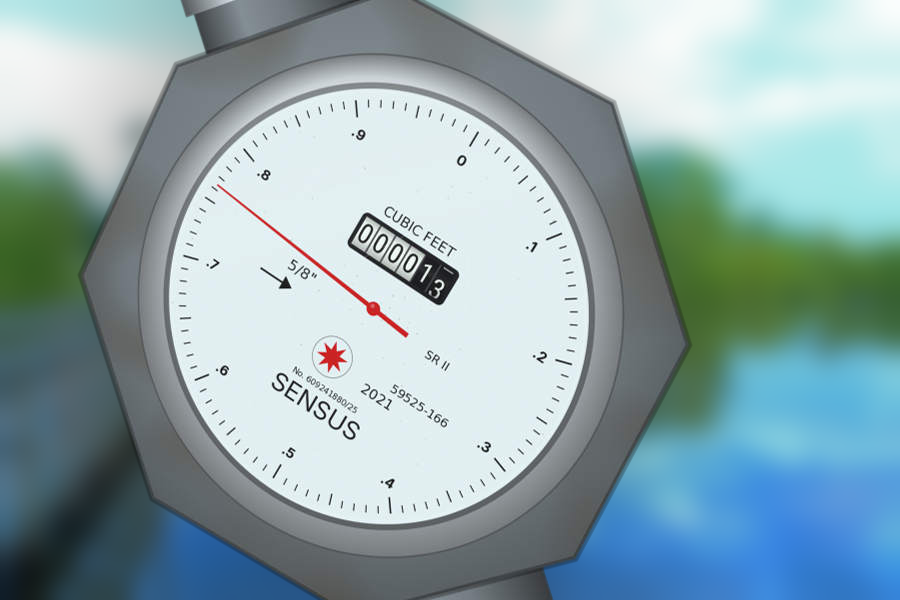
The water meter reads ft³ 12.76
